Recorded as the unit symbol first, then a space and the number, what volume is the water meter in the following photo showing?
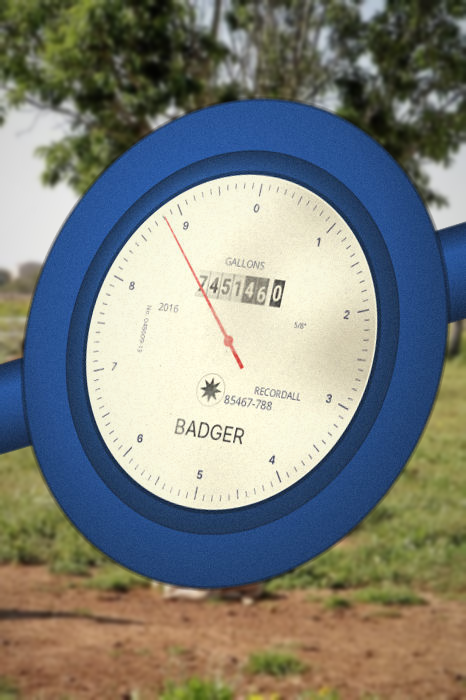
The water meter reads gal 7451458.8
